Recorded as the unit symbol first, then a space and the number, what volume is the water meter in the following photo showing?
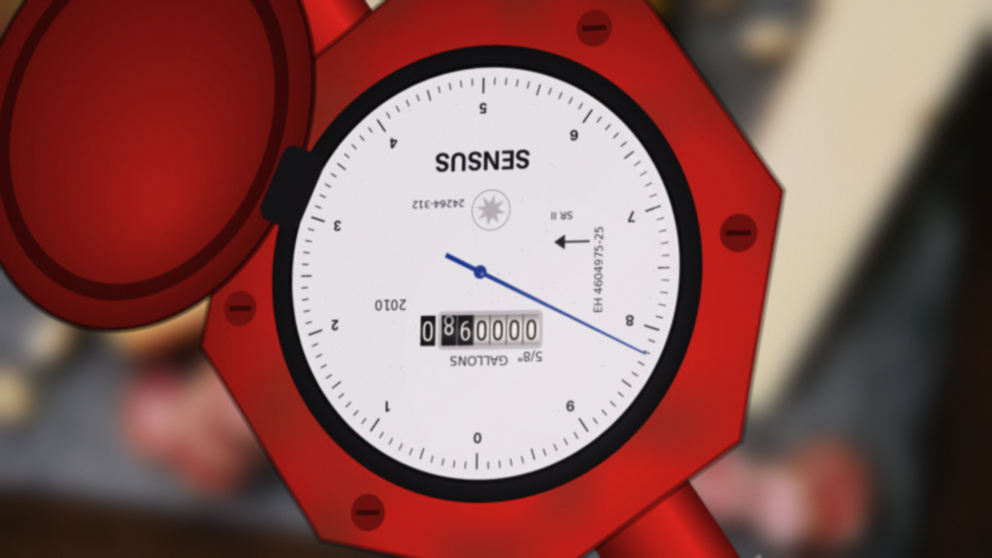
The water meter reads gal 978.2
